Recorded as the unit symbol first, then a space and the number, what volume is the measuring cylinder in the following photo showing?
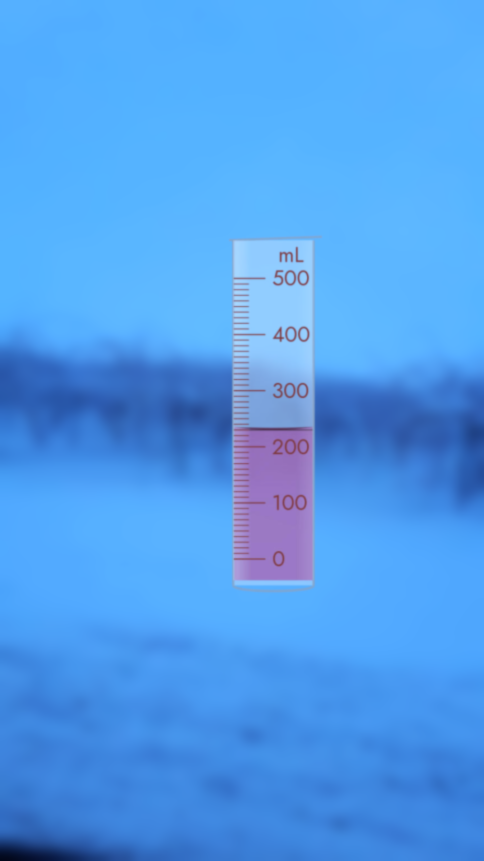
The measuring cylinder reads mL 230
